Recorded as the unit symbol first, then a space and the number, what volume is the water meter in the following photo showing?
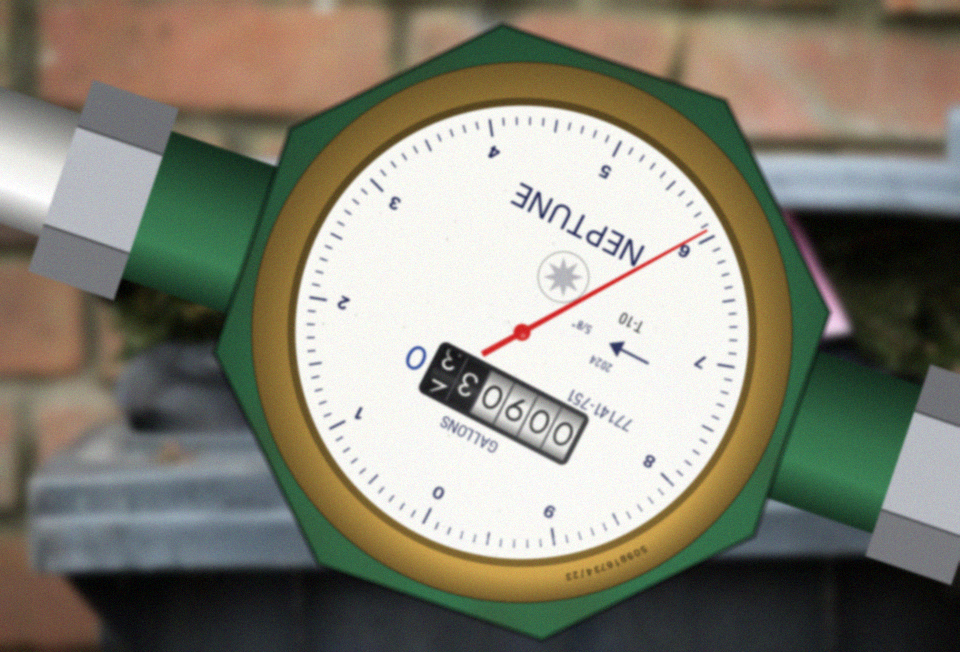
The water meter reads gal 90325.9
